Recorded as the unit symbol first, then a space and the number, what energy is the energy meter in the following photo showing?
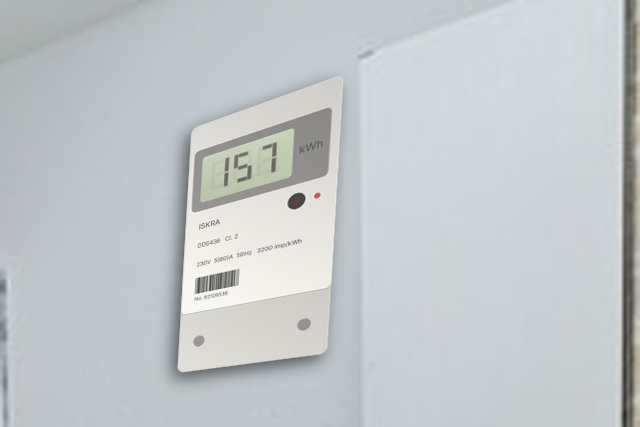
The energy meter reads kWh 157
